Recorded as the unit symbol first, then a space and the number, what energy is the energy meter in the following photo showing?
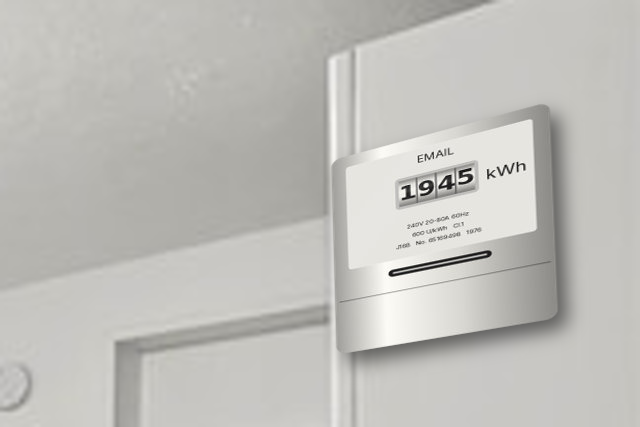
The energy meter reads kWh 1945
